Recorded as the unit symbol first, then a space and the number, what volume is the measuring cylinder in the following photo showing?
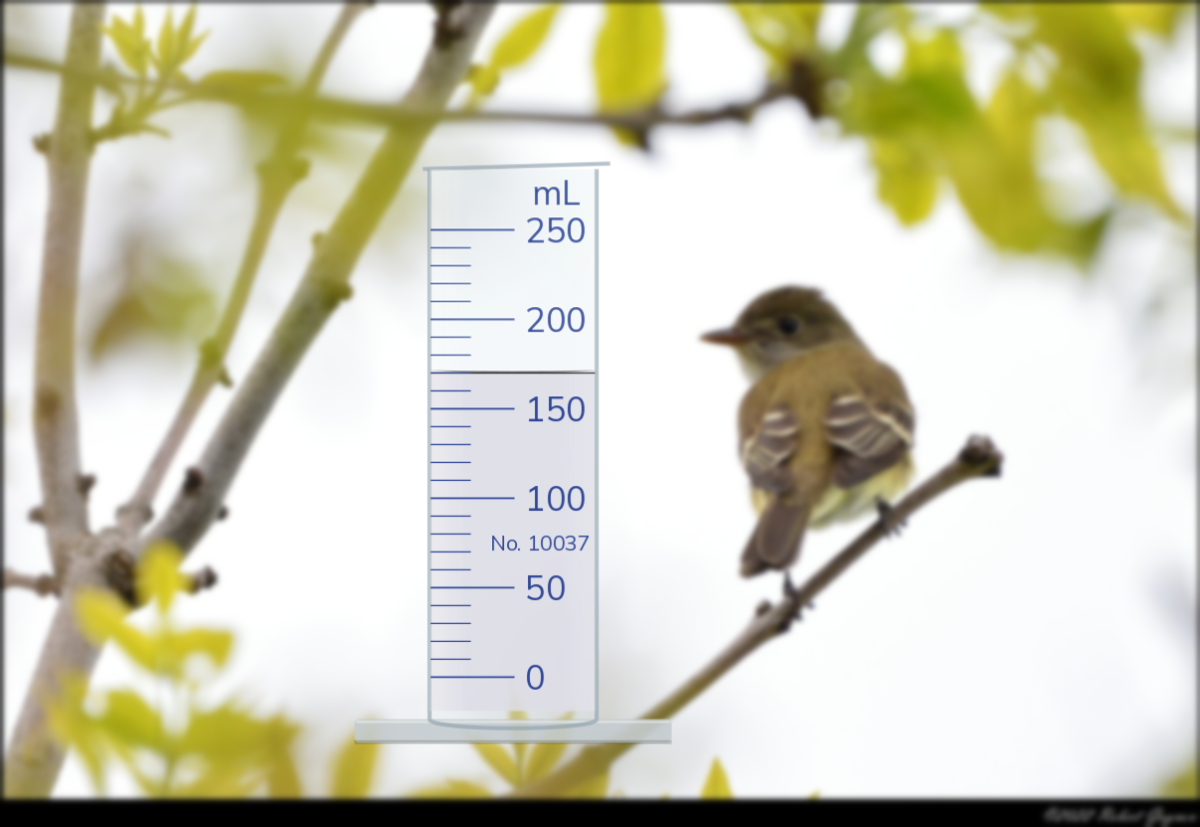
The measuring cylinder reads mL 170
